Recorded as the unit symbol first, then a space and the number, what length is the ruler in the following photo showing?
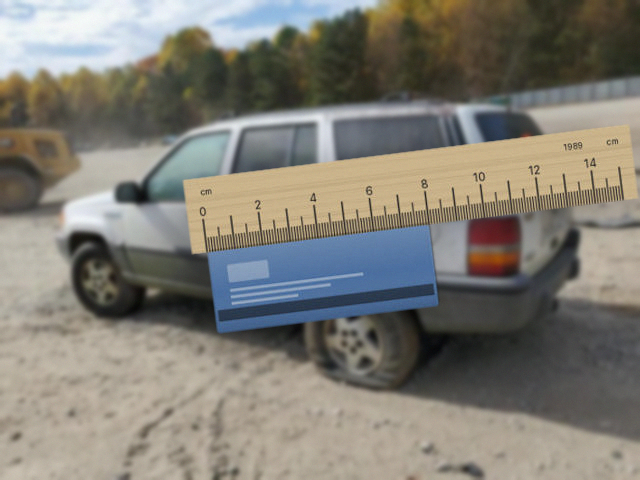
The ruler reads cm 8
